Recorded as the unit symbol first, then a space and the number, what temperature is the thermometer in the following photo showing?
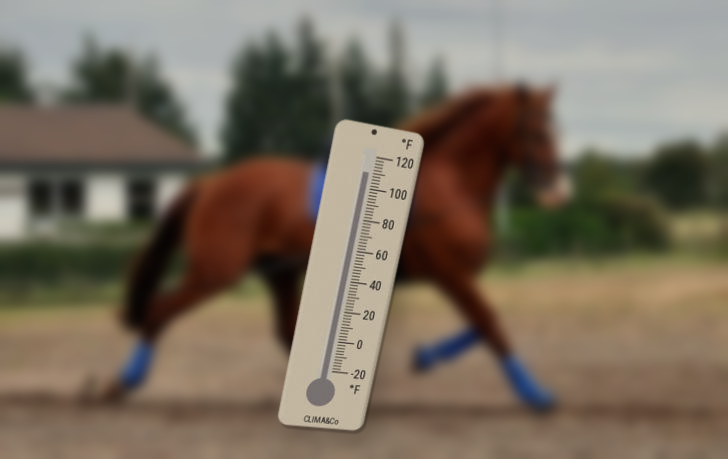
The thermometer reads °F 110
